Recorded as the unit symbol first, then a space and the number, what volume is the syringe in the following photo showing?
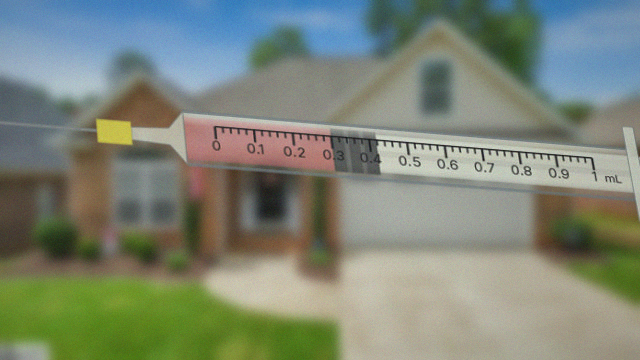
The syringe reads mL 0.3
